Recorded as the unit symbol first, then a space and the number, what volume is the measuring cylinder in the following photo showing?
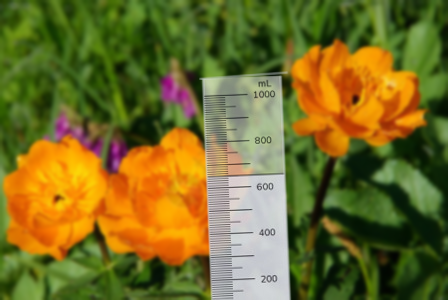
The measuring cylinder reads mL 650
